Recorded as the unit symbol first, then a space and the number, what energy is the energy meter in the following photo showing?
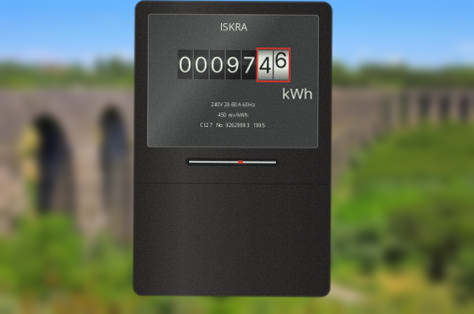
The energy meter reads kWh 97.46
